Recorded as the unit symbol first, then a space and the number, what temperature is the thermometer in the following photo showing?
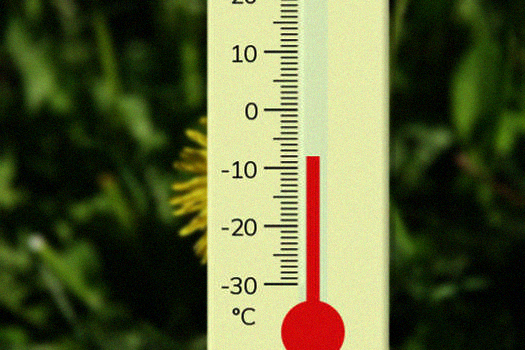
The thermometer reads °C -8
